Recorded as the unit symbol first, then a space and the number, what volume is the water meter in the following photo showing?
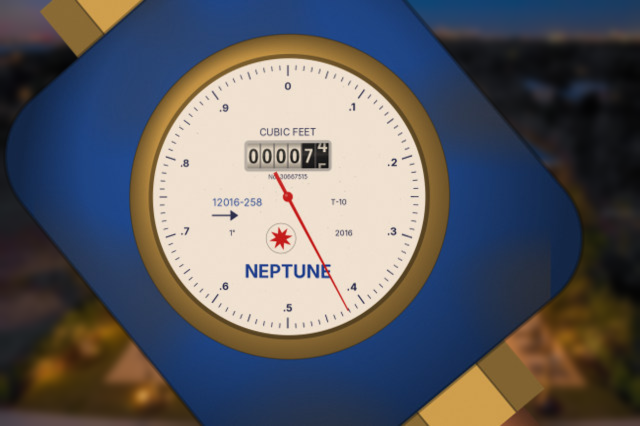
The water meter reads ft³ 74.42
